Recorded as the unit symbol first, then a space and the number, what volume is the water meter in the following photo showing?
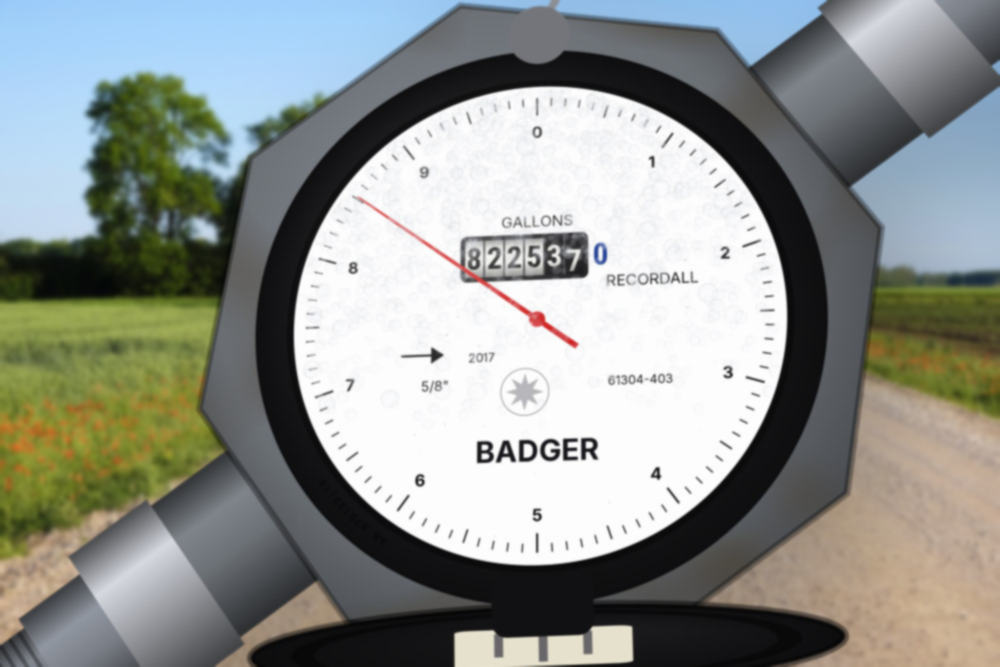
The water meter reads gal 8225368.5
